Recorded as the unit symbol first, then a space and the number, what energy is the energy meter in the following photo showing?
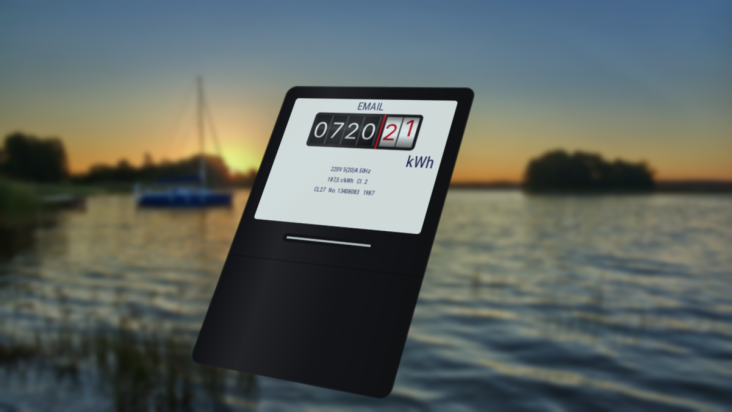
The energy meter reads kWh 720.21
